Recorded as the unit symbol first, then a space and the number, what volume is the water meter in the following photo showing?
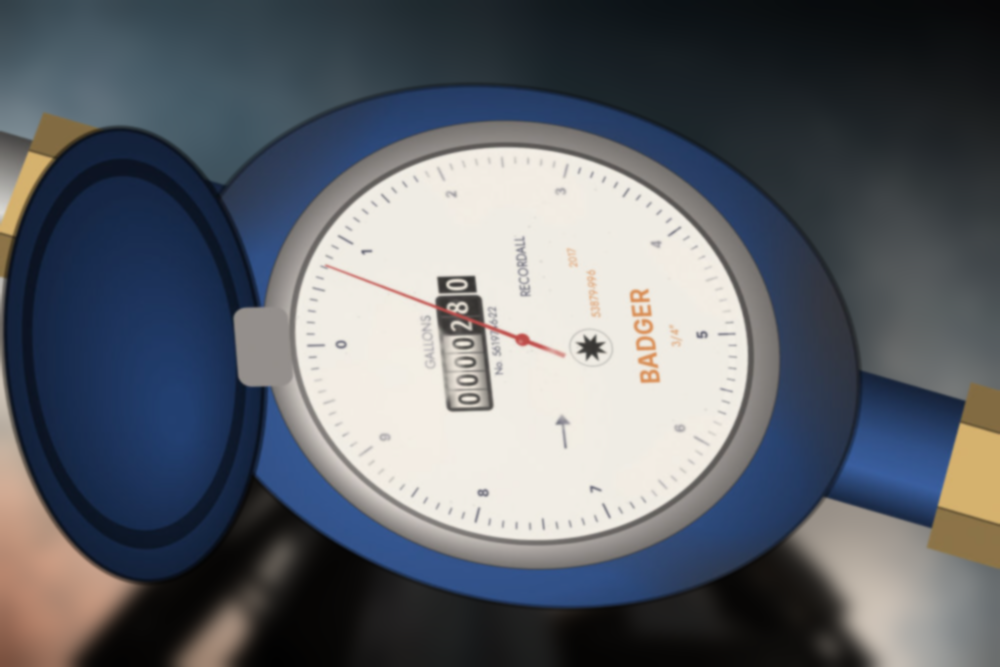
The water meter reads gal 280.7
